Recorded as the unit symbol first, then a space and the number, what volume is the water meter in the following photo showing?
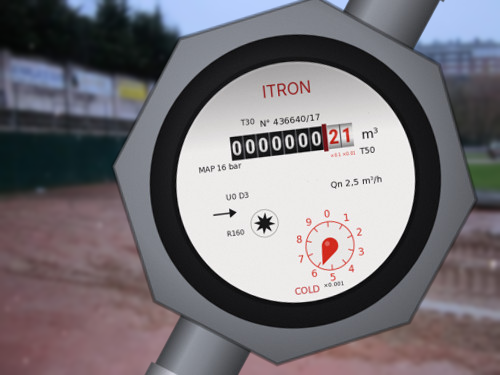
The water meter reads m³ 0.215
